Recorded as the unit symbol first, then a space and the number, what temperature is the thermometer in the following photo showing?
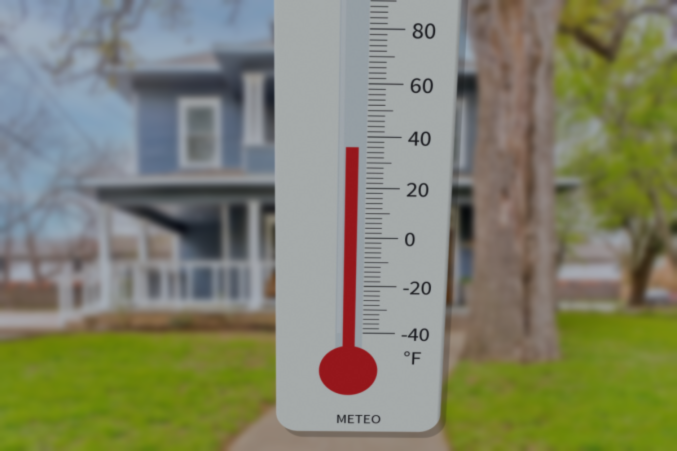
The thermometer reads °F 36
